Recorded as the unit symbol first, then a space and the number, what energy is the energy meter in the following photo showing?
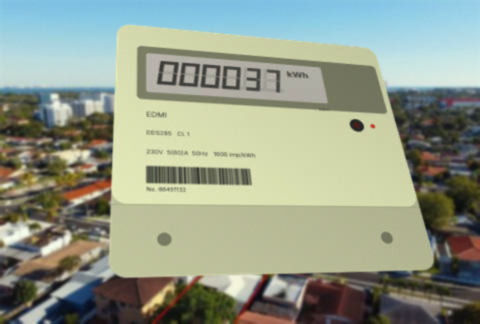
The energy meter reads kWh 37
